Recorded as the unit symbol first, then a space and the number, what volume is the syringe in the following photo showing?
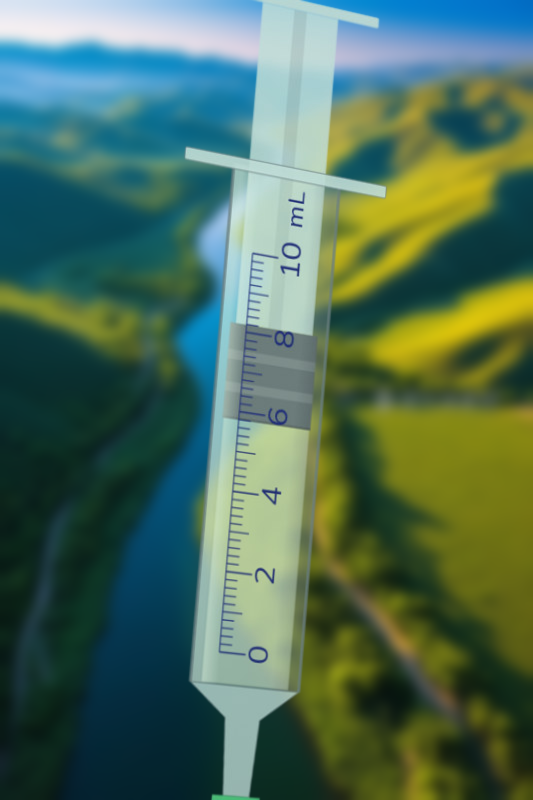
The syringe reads mL 5.8
